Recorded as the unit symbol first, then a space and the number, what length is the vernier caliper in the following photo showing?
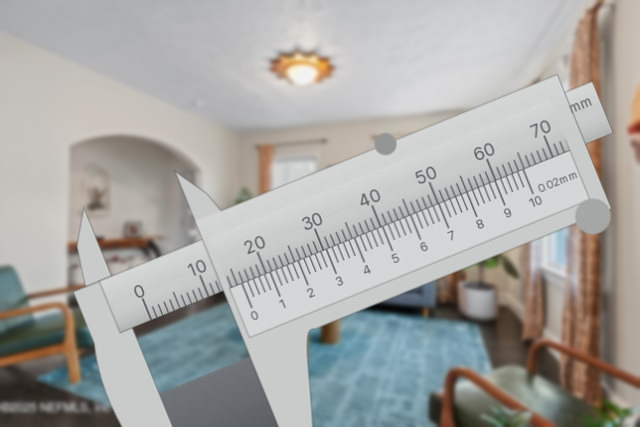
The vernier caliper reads mm 15.8
